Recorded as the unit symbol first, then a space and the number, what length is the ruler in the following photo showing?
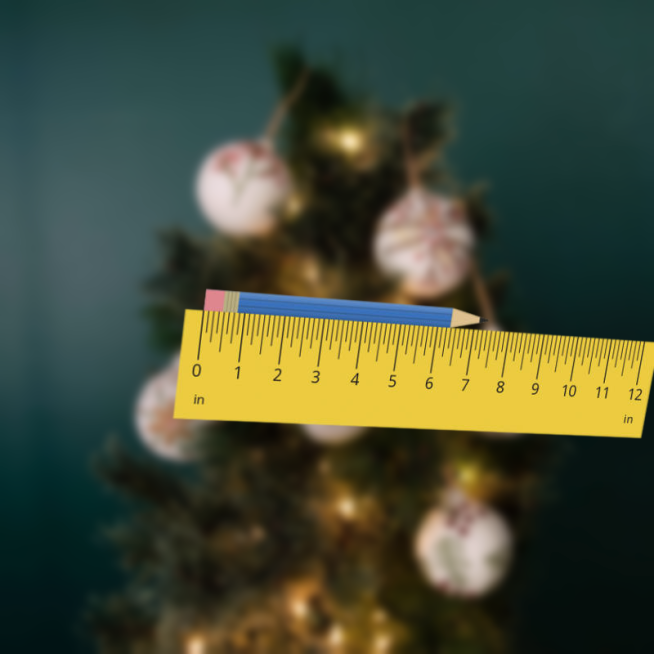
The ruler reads in 7.375
